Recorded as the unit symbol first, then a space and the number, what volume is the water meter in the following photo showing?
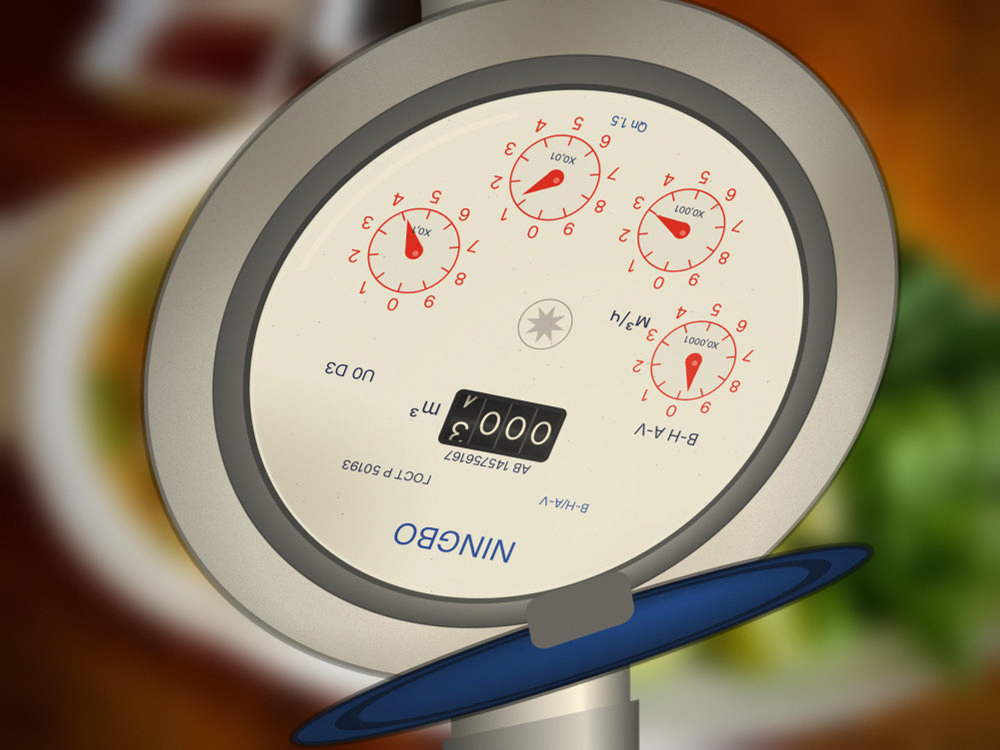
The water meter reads m³ 3.4129
